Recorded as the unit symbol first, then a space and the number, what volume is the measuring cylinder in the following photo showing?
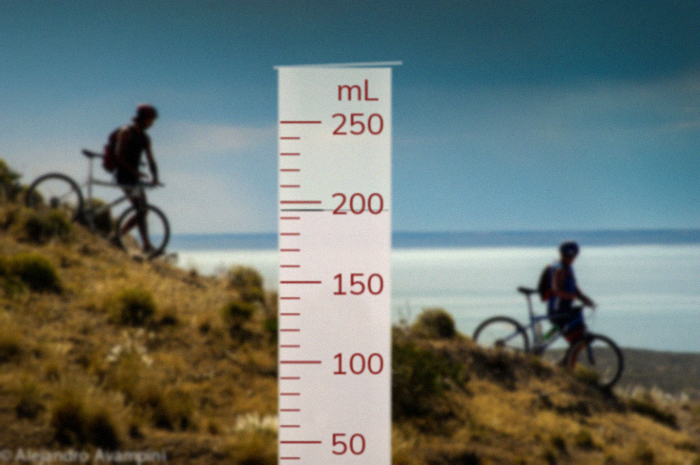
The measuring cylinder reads mL 195
